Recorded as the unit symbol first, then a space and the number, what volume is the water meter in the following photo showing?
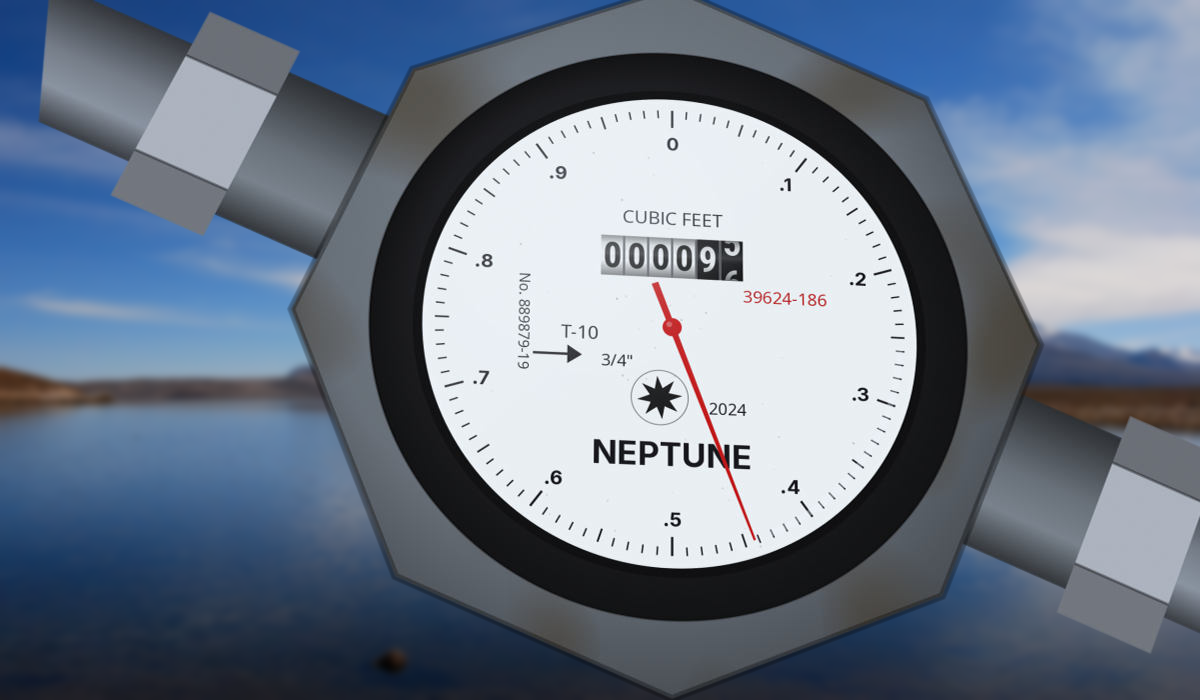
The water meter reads ft³ 95.44
